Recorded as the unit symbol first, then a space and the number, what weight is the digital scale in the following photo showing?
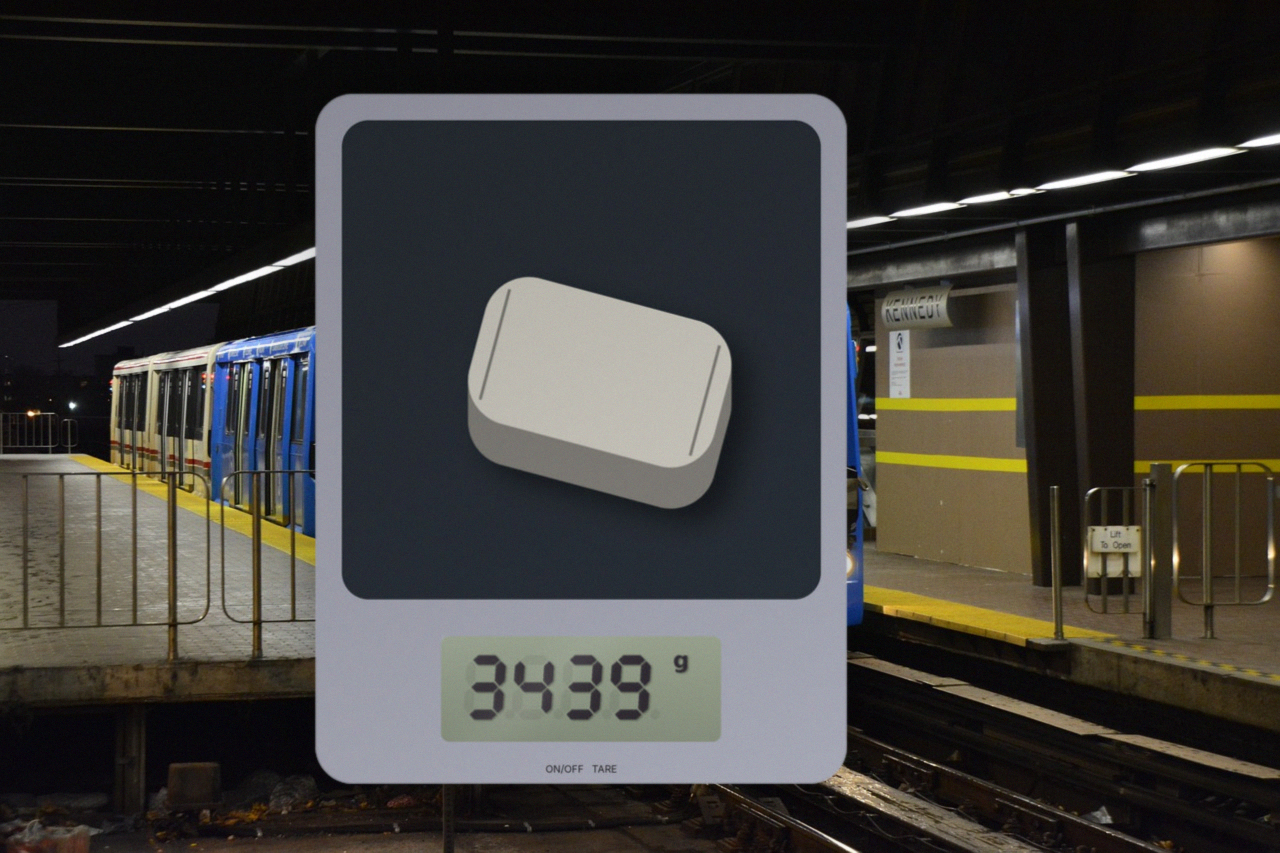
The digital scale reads g 3439
